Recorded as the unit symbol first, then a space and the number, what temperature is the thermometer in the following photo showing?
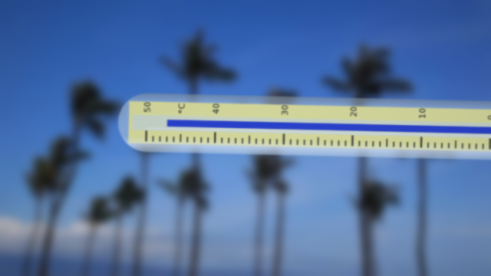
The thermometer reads °C 47
